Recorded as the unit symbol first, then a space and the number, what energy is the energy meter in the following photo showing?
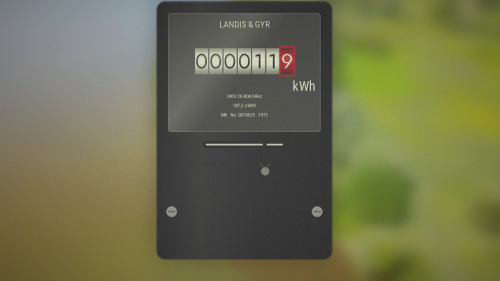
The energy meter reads kWh 11.9
